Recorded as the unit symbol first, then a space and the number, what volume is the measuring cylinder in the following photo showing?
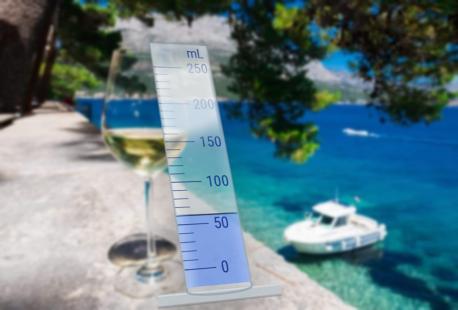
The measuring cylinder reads mL 60
